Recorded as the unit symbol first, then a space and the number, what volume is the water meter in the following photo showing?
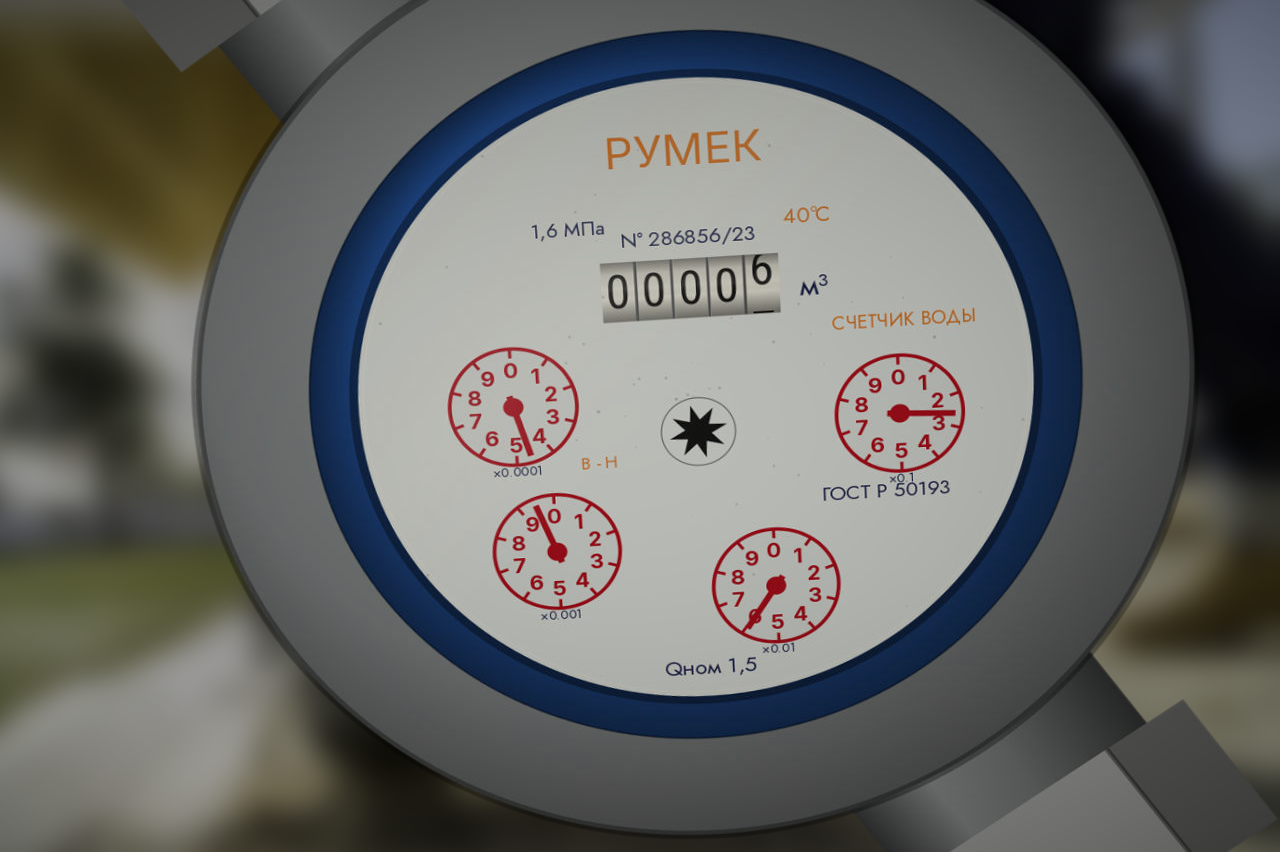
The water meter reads m³ 6.2594
